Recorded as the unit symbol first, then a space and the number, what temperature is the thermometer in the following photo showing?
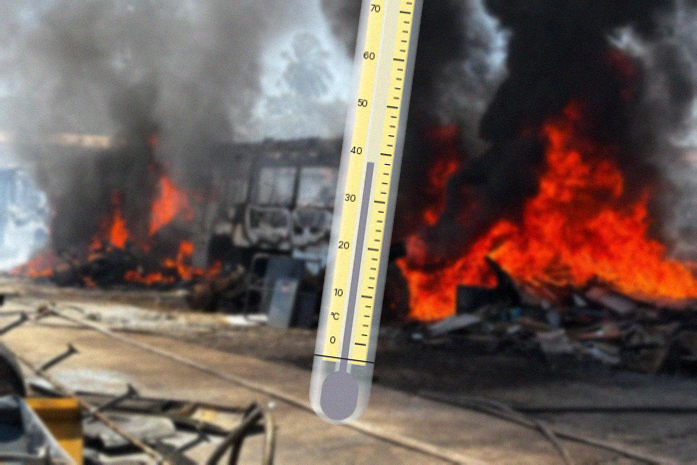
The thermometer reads °C 38
